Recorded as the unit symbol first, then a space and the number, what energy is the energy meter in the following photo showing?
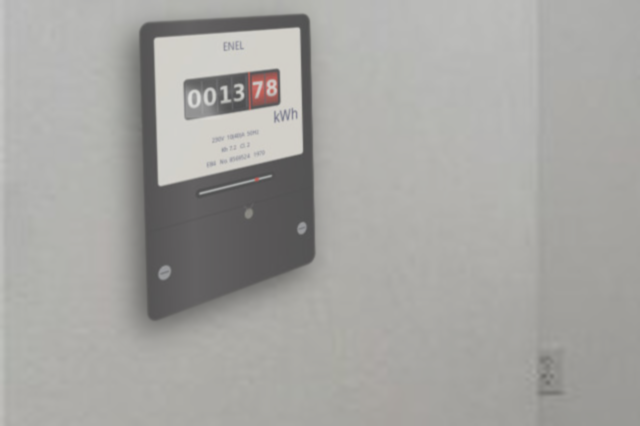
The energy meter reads kWh 13.78
